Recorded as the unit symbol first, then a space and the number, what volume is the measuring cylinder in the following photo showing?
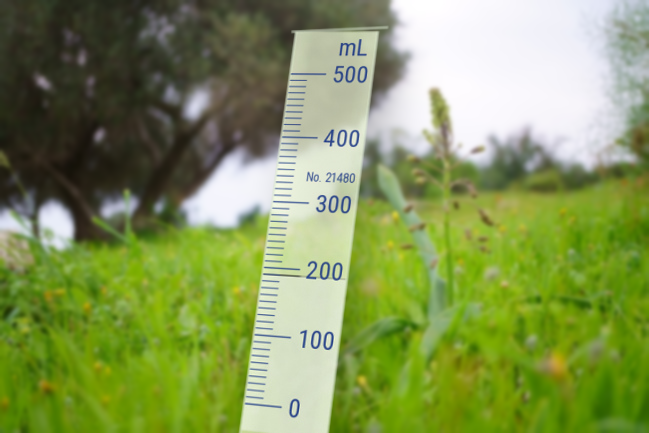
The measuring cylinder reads mL 190
